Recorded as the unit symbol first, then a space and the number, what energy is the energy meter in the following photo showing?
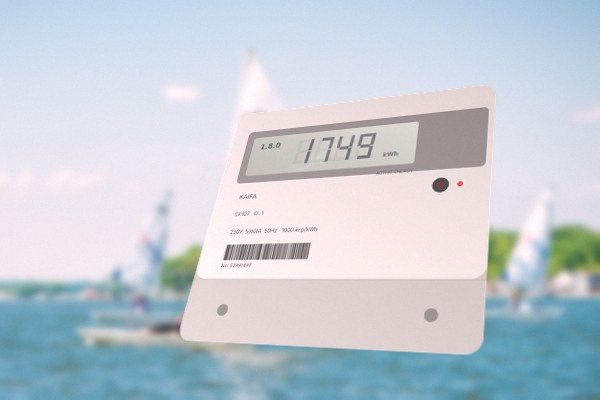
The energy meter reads kWh 1749
